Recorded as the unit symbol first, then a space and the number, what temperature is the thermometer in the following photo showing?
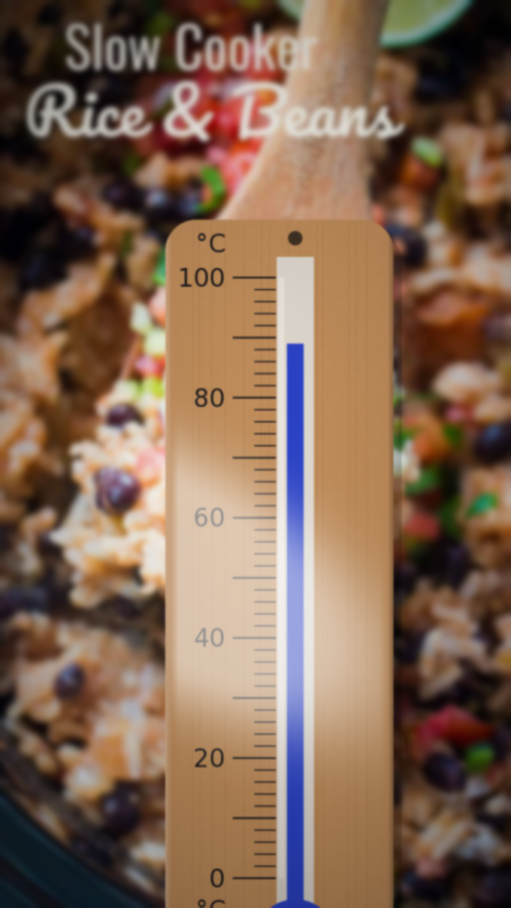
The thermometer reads °C 89
